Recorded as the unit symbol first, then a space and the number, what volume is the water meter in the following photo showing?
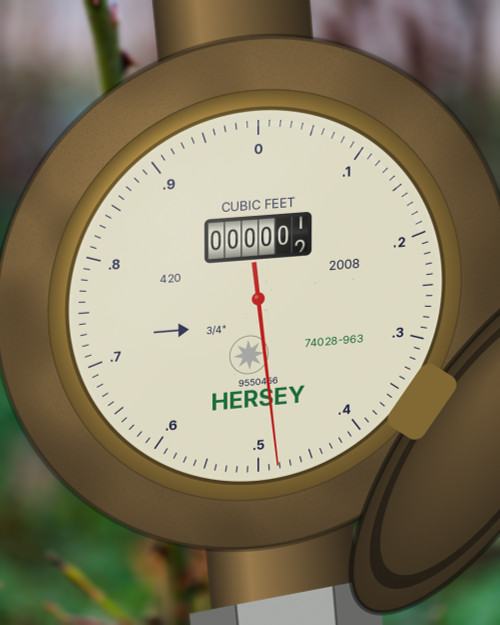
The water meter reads ft³ 1.48
